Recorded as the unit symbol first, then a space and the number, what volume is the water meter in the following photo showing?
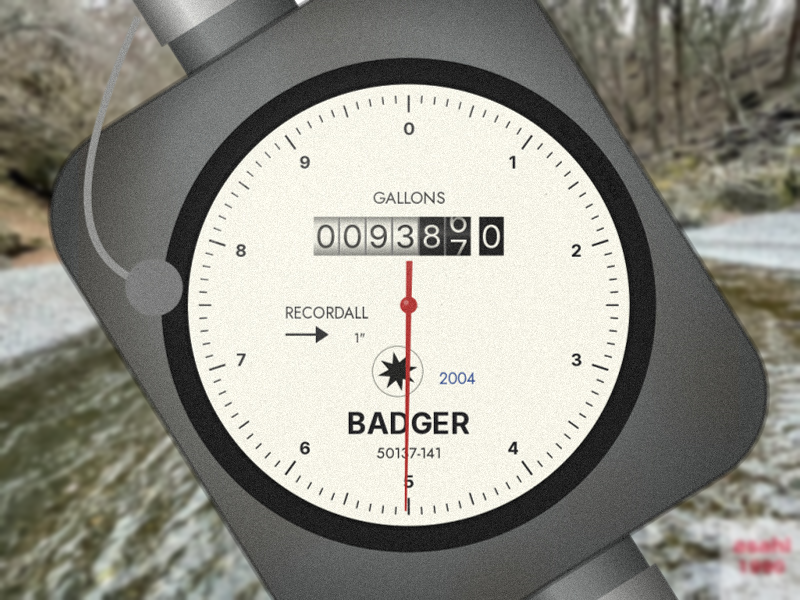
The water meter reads gal 93865.0
